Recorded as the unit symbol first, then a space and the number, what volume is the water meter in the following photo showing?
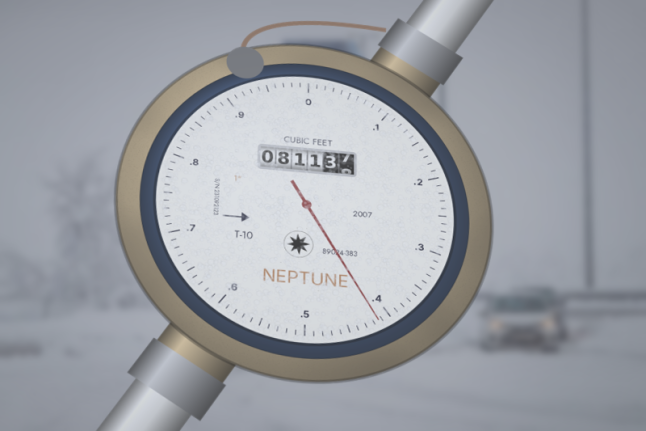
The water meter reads ft³ 81137.41
